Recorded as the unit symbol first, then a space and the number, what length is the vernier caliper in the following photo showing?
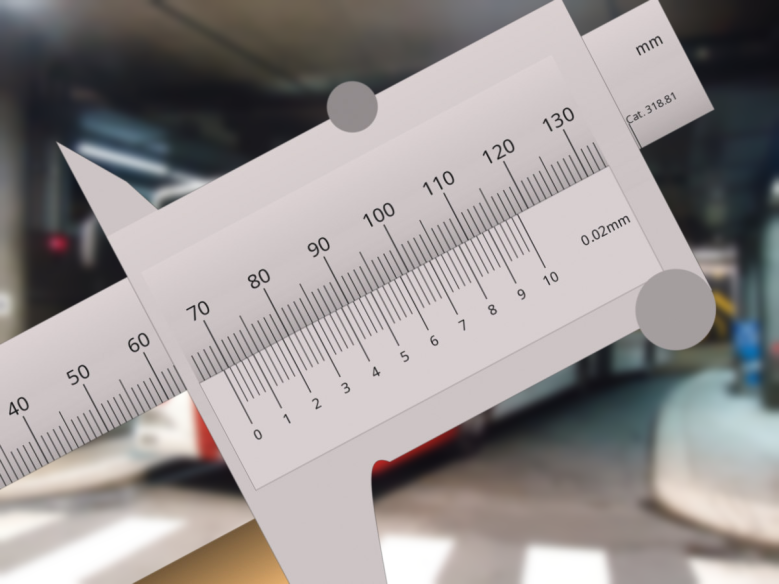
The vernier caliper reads mm 69.2
